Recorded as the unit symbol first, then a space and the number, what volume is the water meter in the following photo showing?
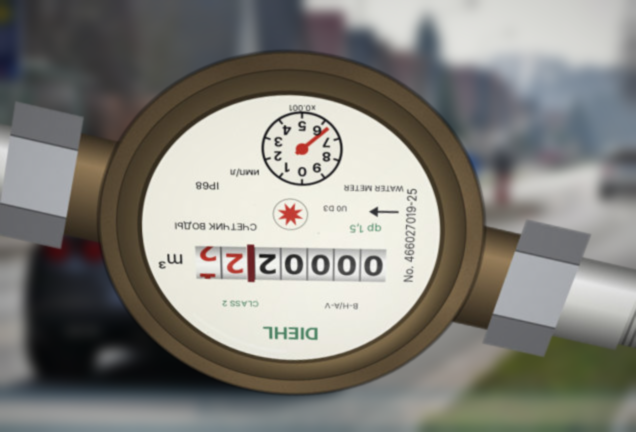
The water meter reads m³ 2.216
